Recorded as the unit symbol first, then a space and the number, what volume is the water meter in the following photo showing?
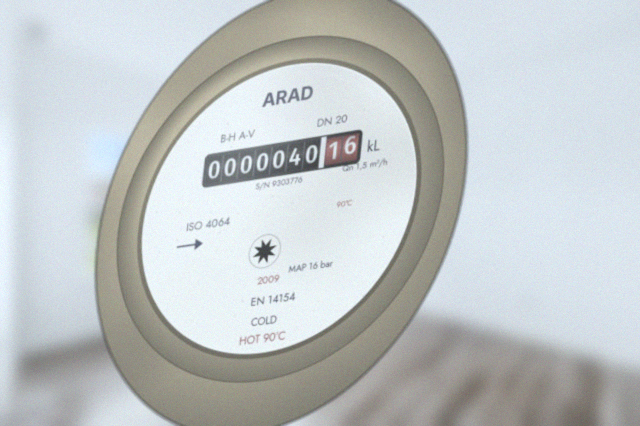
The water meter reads kL 40.16
